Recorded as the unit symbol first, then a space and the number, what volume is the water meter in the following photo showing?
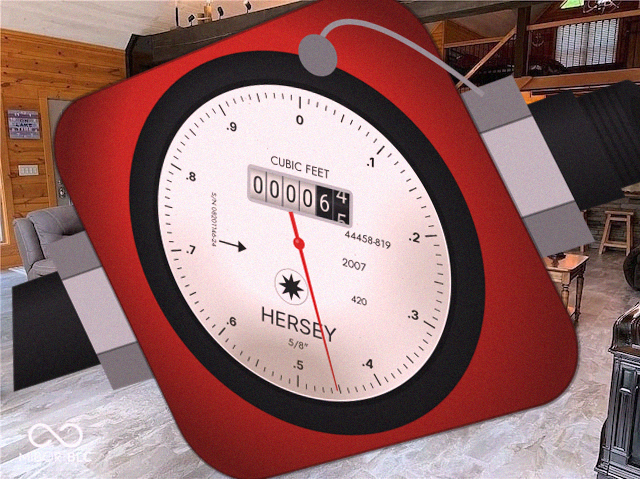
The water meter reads ft³ 64.45
